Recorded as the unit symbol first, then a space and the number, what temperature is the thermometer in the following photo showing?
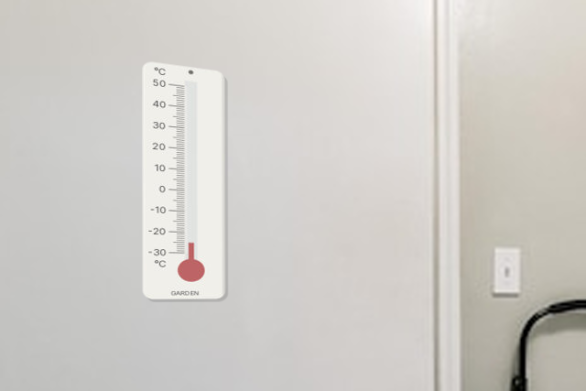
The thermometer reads °C -25
